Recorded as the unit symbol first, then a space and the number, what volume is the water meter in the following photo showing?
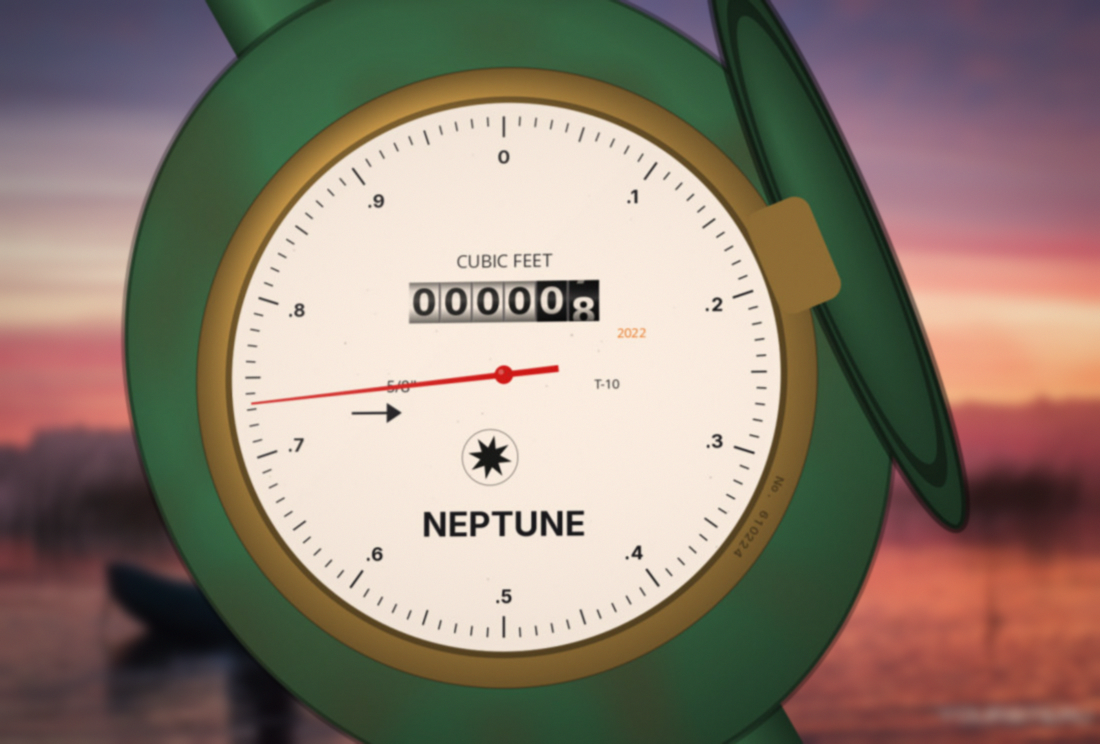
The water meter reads ft³ 7.73
